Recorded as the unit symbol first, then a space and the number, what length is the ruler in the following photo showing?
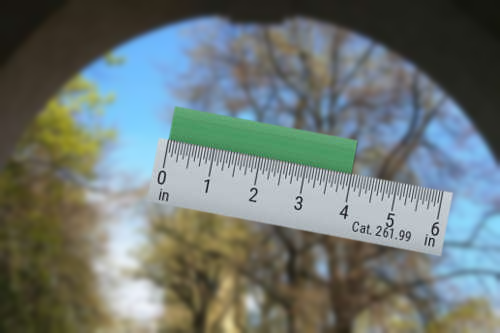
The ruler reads in 4
